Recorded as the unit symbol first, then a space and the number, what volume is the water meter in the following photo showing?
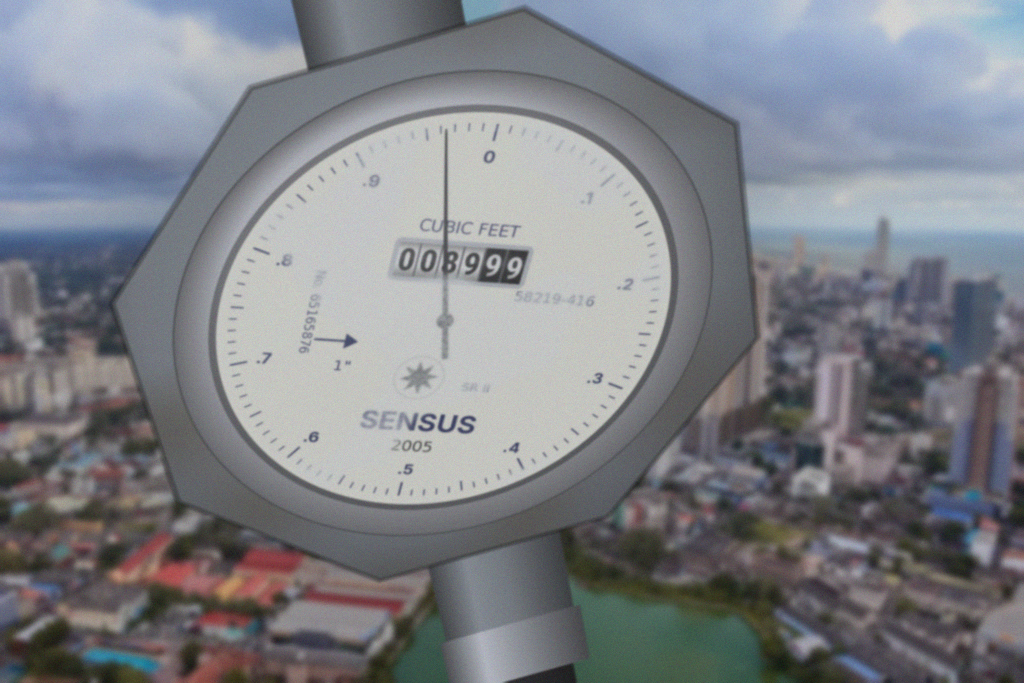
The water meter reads ft³ 8998.96
